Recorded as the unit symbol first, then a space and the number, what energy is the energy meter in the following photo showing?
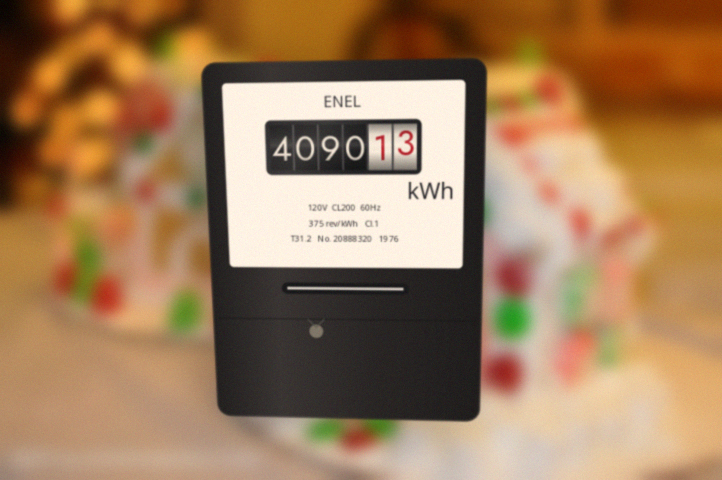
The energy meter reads kWh 4090.13
